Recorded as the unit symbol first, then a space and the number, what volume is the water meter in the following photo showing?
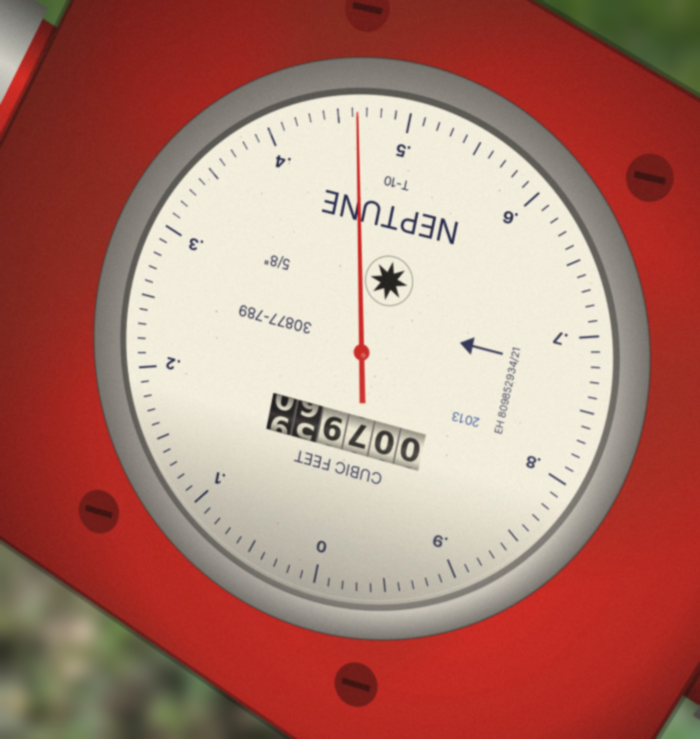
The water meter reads ft³ 7959.46
